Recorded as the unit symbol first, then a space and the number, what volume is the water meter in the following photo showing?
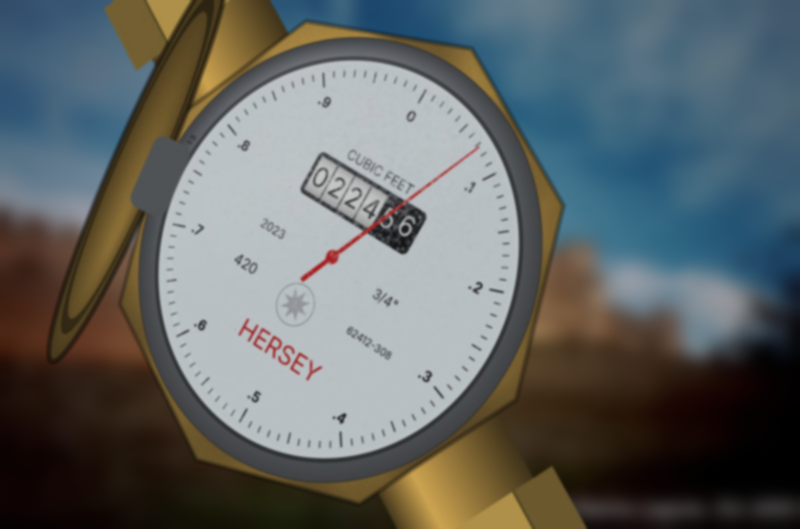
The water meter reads ft³ 22456.07
